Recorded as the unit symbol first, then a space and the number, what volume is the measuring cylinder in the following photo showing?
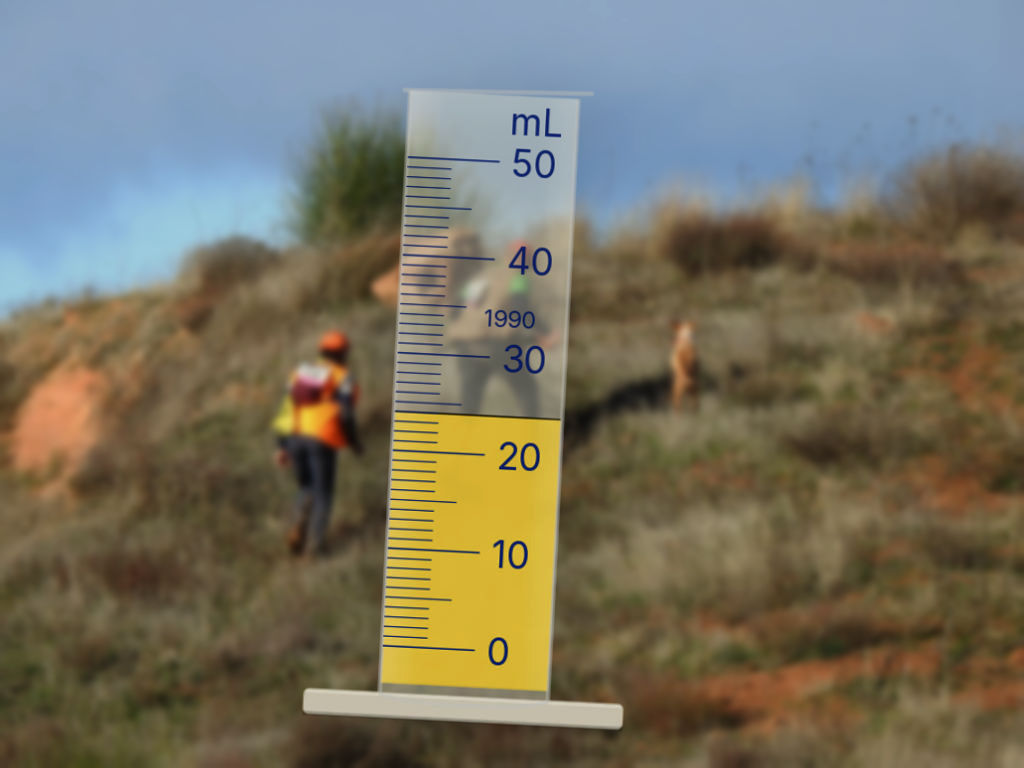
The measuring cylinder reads mL 24
